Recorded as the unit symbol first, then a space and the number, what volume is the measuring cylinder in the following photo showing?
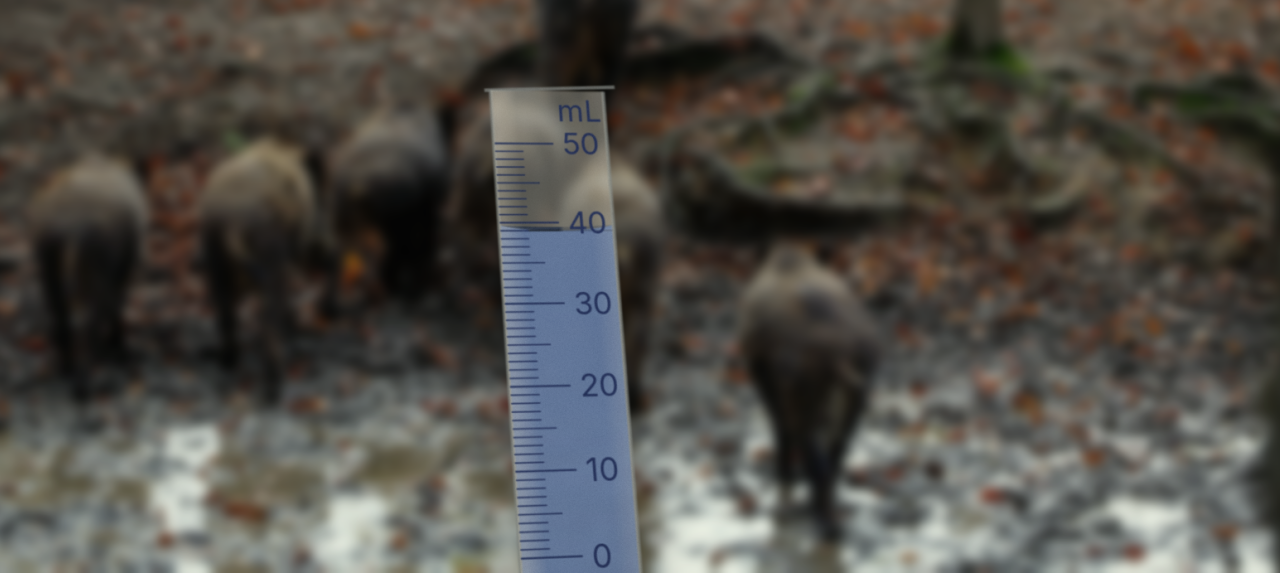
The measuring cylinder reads mL 39
